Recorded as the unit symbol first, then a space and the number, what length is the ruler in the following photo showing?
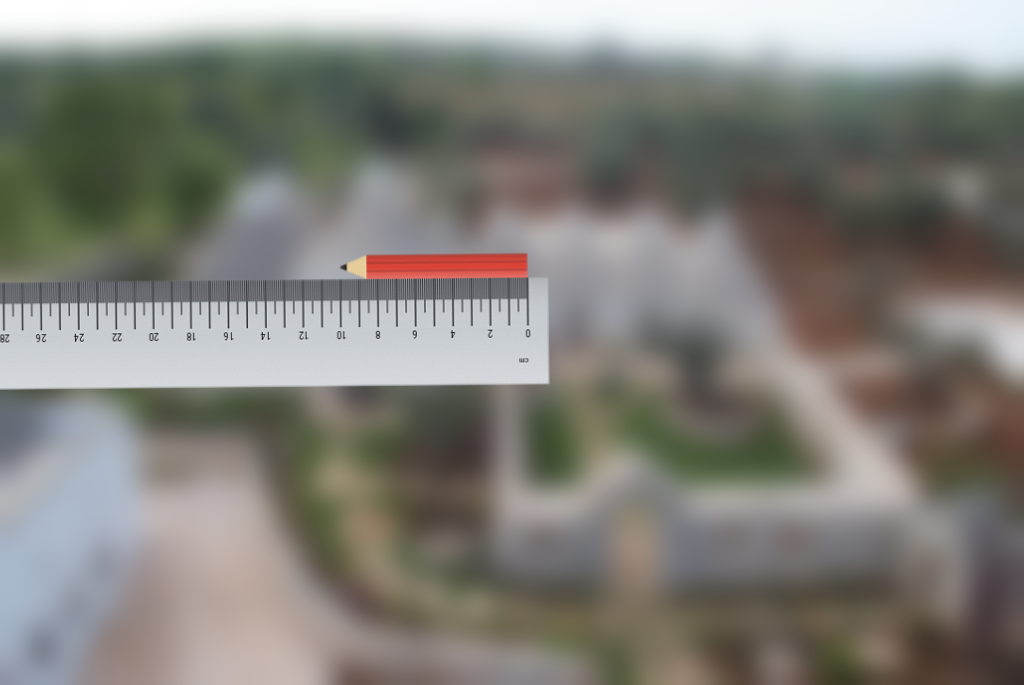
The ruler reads cm 10
